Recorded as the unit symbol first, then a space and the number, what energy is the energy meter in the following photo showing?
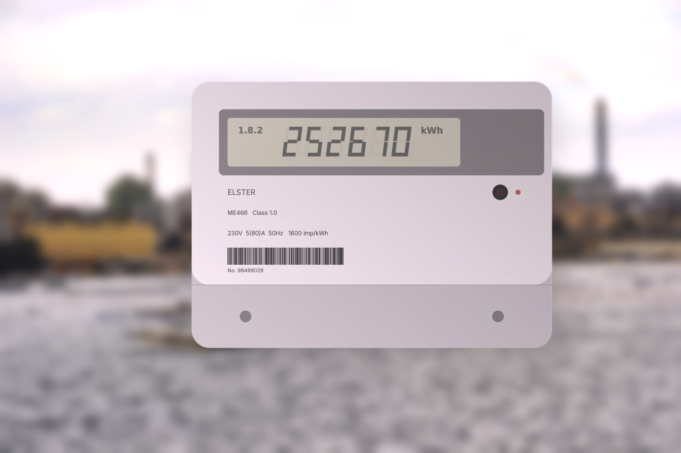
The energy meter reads kWh 252670
